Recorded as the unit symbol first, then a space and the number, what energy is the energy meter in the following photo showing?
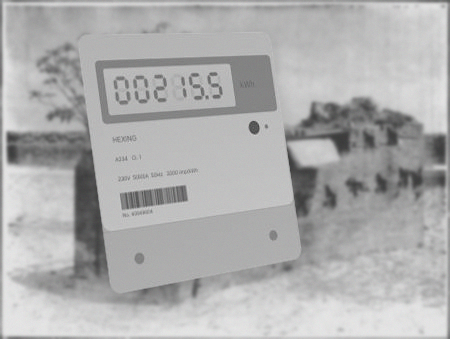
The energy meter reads kWh 215.5
